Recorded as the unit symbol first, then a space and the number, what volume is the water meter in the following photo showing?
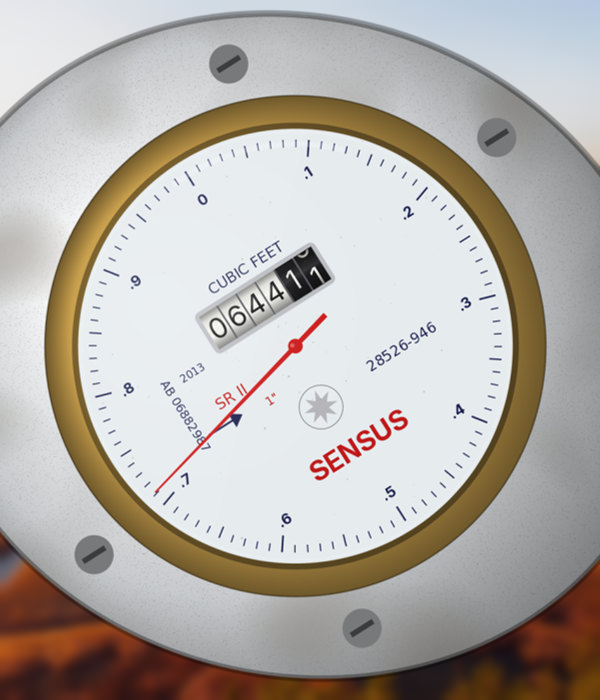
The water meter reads ft³ 64410.71
